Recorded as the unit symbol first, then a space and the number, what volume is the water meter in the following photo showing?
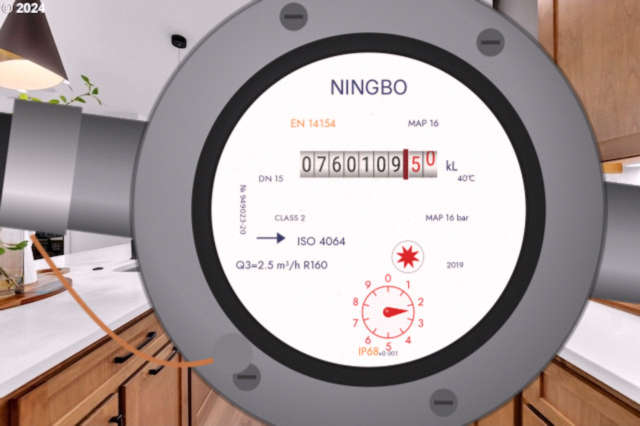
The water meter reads kL 760109.502
